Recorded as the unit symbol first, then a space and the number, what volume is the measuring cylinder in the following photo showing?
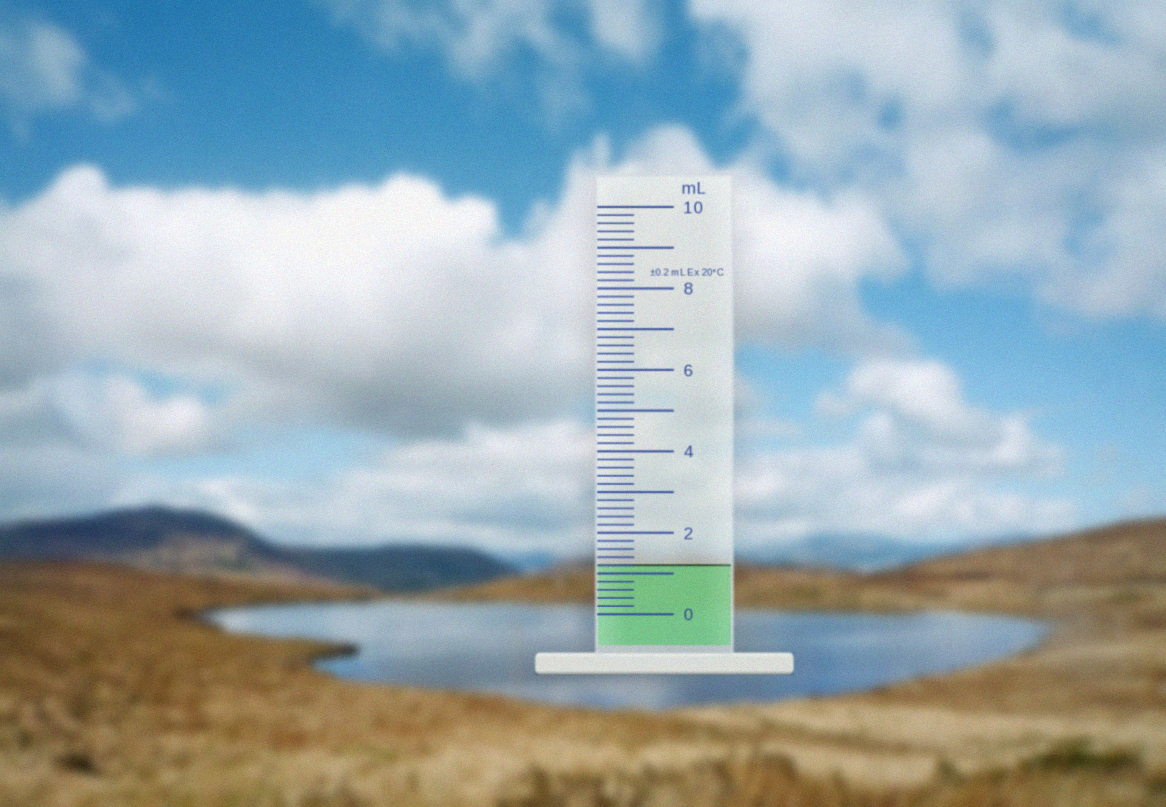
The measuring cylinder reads mL 1.2
